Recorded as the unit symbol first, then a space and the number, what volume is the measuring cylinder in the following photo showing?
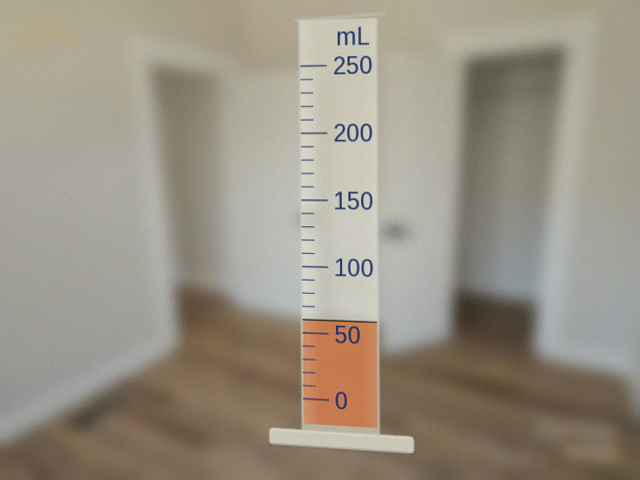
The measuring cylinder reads mL 60
